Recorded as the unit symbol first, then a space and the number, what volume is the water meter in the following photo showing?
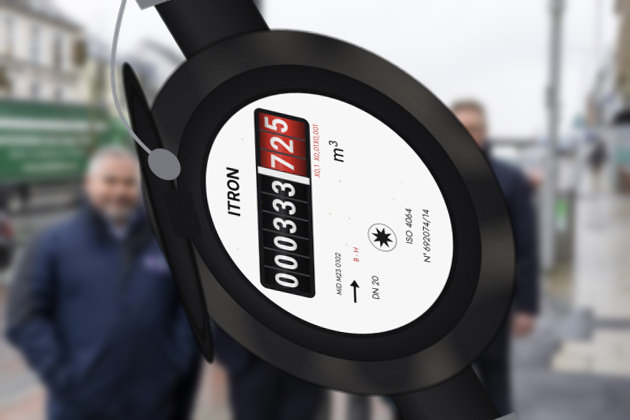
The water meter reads m³ 333.725
